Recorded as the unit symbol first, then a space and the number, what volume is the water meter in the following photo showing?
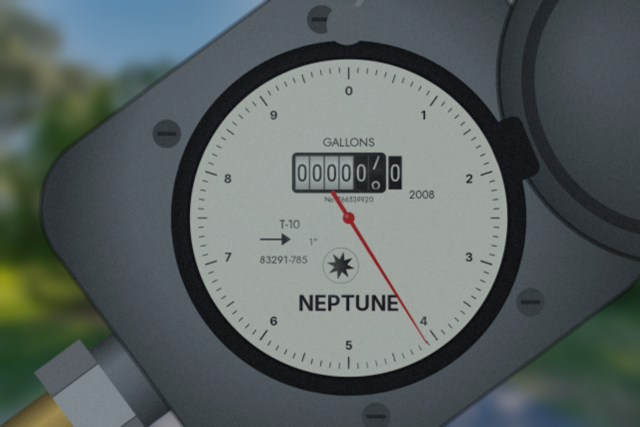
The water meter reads gal 74.1
